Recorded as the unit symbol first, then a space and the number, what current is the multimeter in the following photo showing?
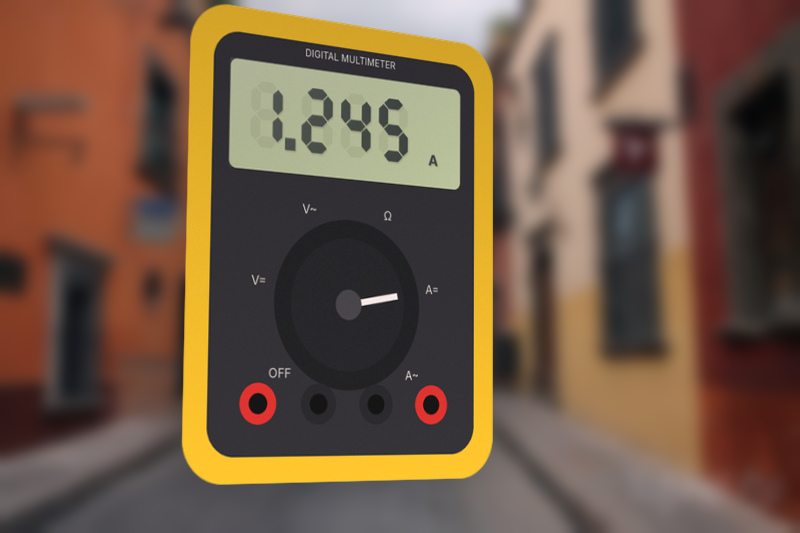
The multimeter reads A 1.245
